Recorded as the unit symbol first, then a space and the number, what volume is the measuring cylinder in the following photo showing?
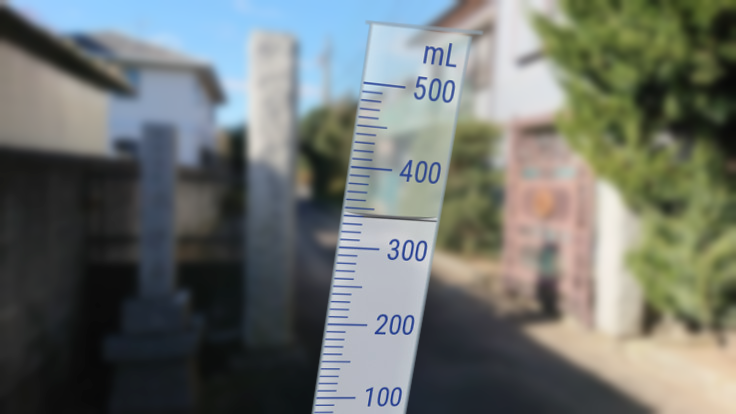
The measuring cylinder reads mL 340
